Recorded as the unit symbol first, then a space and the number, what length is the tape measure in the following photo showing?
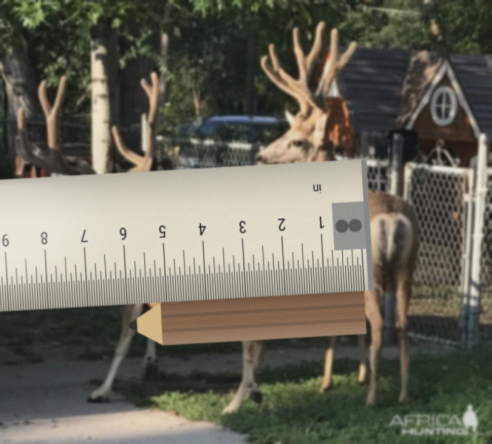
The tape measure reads in 6
